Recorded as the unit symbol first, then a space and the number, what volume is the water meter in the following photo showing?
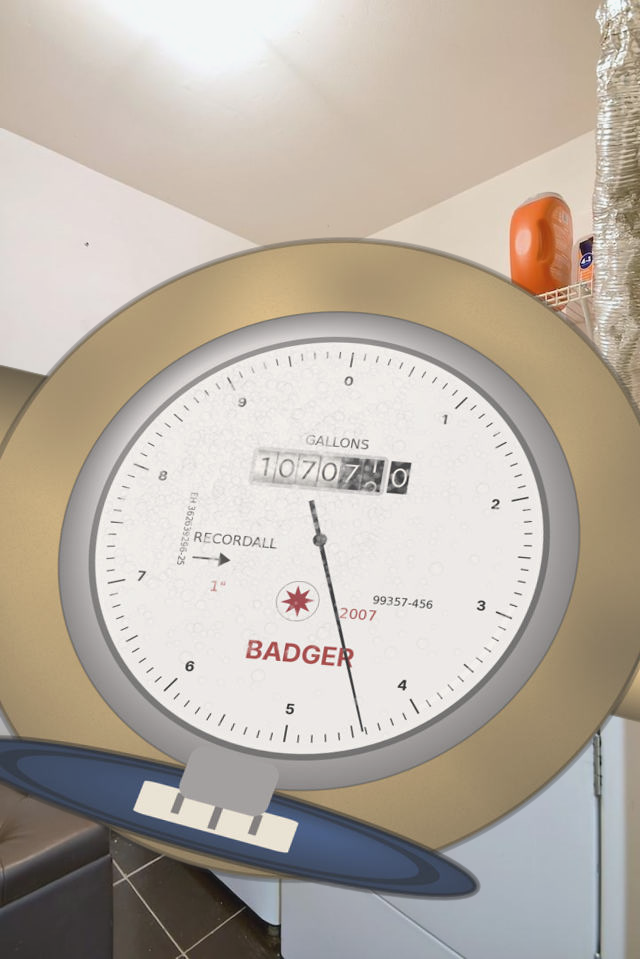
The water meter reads gal 1070714.4
